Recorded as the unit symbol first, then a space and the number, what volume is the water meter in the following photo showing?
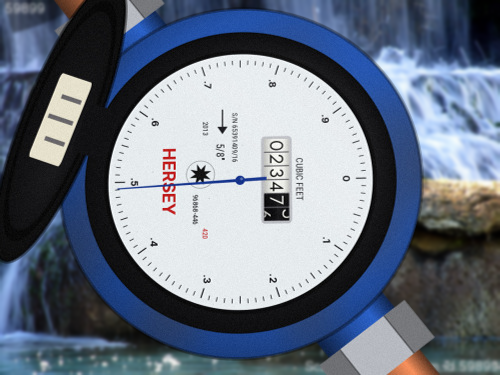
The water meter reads ft³ 23475.49
